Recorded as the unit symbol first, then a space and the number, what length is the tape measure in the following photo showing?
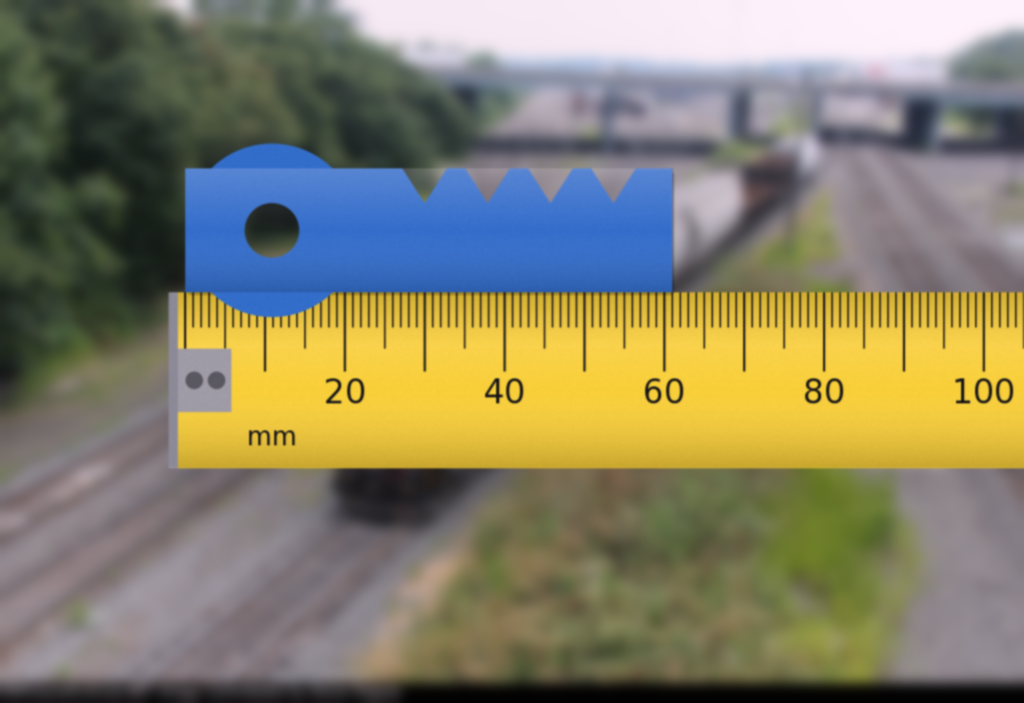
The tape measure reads mm 61
